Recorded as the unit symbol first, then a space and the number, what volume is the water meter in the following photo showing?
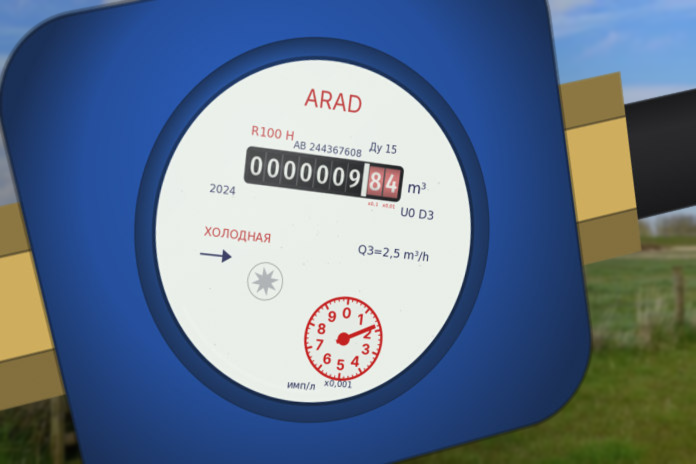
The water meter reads m³ 9.841
